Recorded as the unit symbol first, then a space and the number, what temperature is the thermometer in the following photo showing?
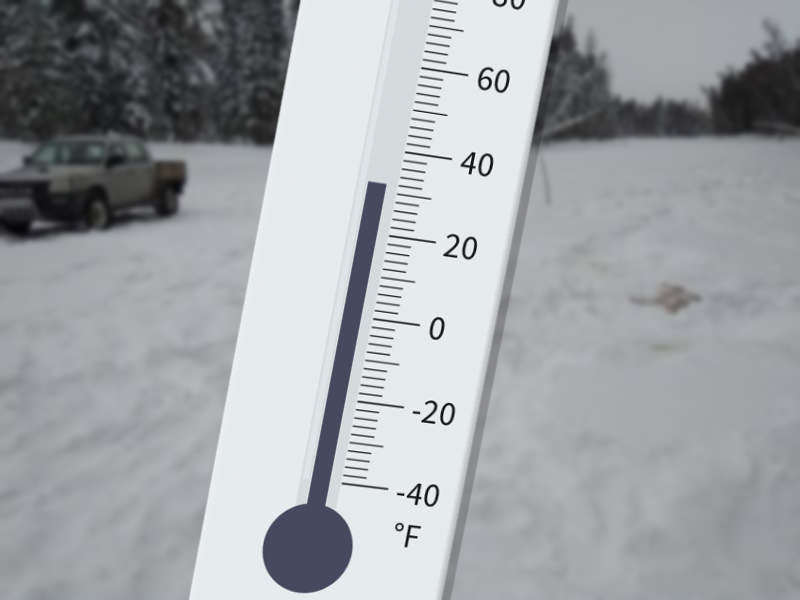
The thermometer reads °F 32
